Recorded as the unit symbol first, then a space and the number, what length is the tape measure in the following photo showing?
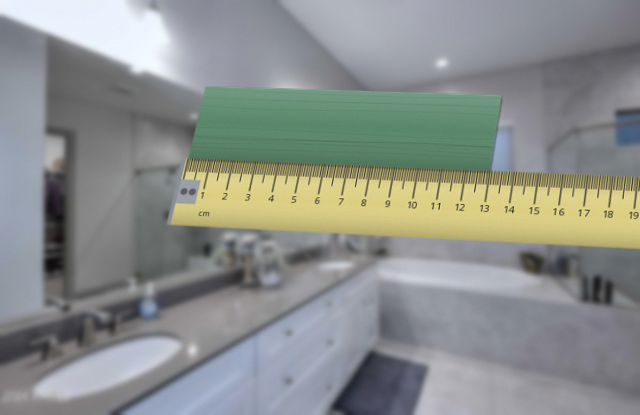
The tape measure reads cm 13
